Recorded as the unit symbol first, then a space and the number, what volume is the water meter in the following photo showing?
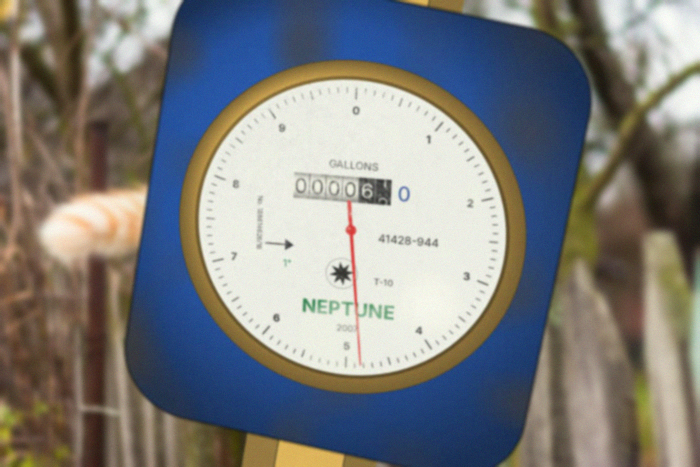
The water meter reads gal 614.8
